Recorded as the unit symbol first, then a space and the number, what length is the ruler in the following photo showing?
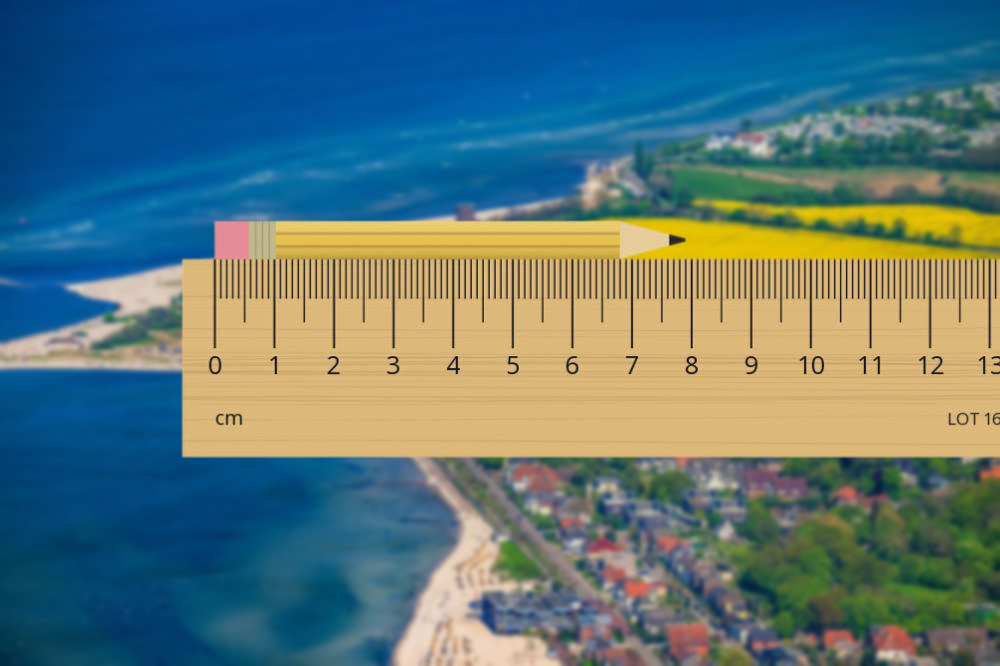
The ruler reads cm 7.9
